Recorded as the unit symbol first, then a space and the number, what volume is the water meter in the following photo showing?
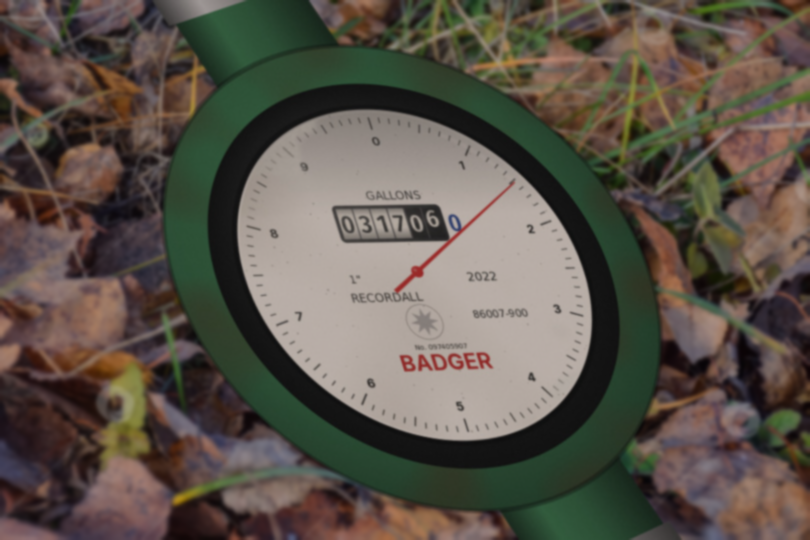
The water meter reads gal 317061.5
